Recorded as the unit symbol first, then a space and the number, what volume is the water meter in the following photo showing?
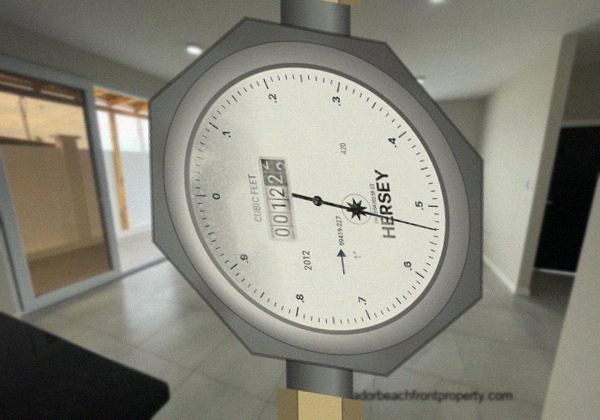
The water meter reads ft³ 1222.53
